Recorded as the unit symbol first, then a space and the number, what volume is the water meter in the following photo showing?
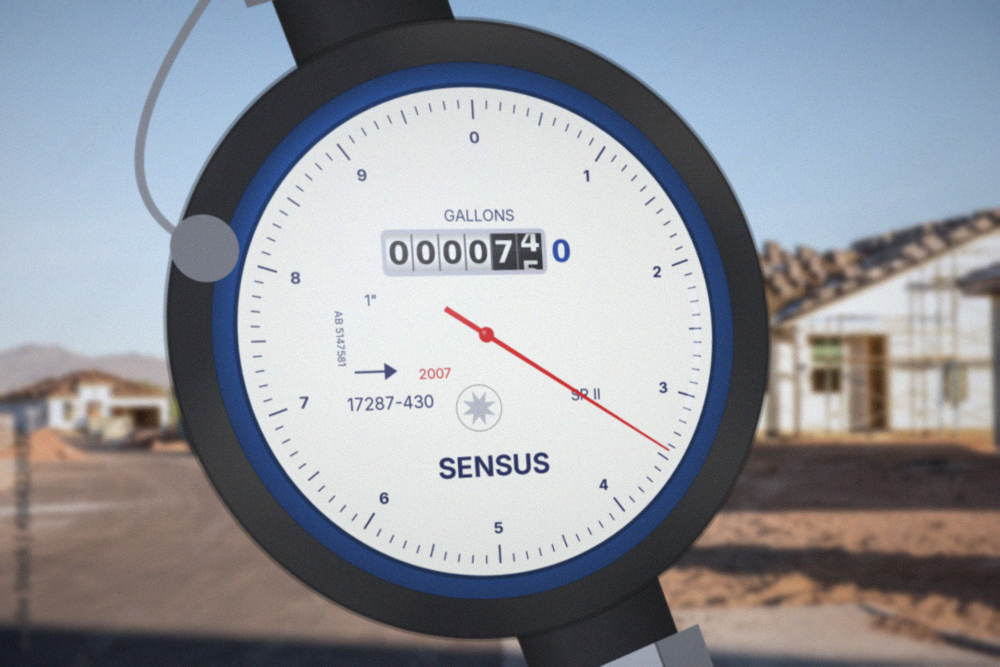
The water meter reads gal 743.4
